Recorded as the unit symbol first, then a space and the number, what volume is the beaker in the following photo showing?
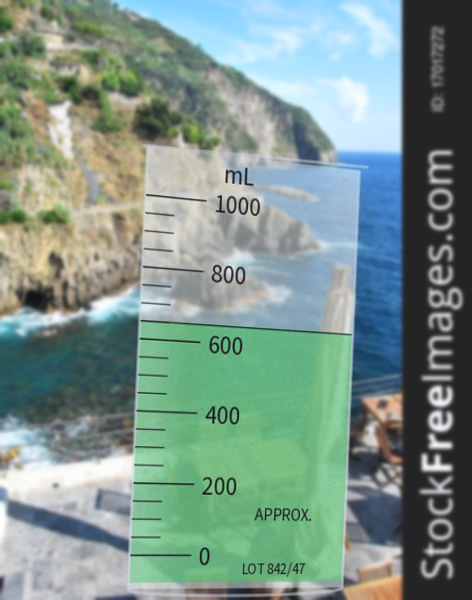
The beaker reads mL 650
